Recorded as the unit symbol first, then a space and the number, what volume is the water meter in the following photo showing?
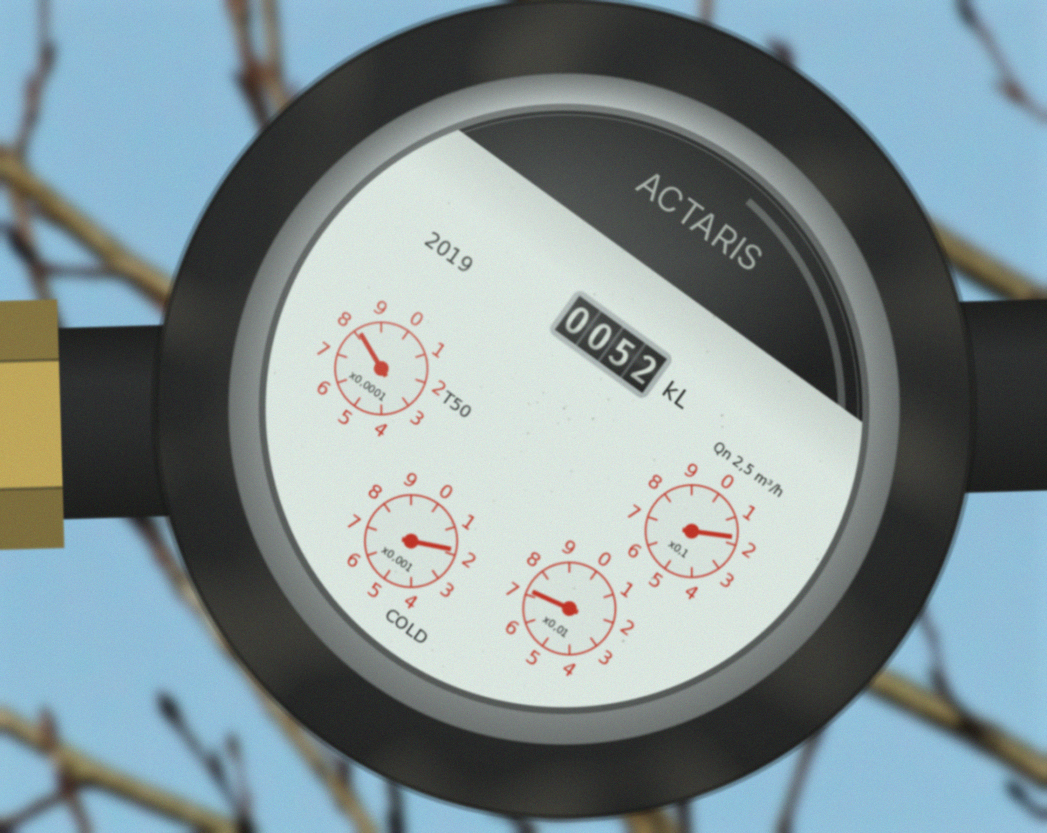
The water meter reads kL 52.1718
